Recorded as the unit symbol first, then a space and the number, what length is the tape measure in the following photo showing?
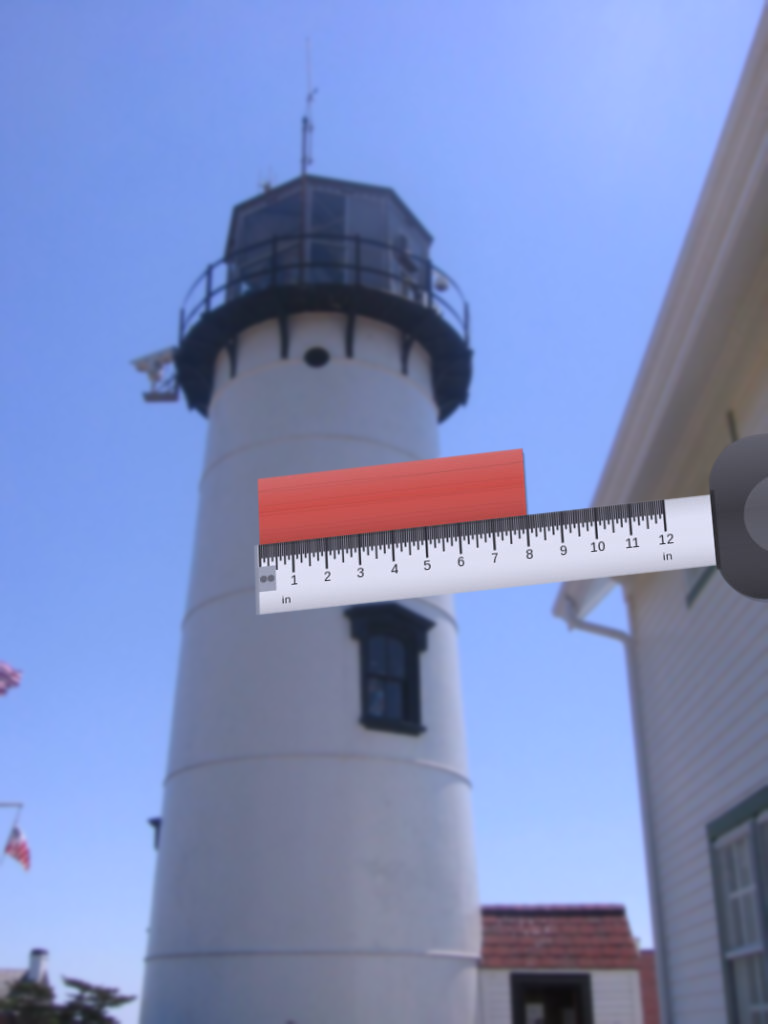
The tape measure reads in 8
